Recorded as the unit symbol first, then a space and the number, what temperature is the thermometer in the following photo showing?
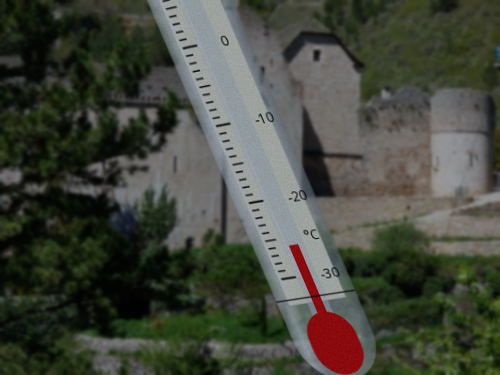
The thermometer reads °C -26
